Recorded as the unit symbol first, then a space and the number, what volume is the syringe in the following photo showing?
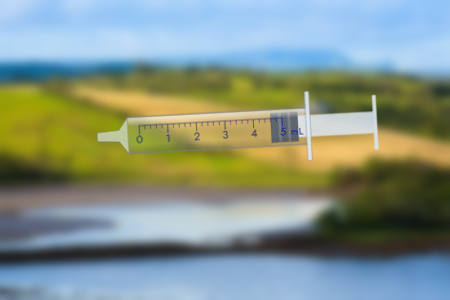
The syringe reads mL 4.6
